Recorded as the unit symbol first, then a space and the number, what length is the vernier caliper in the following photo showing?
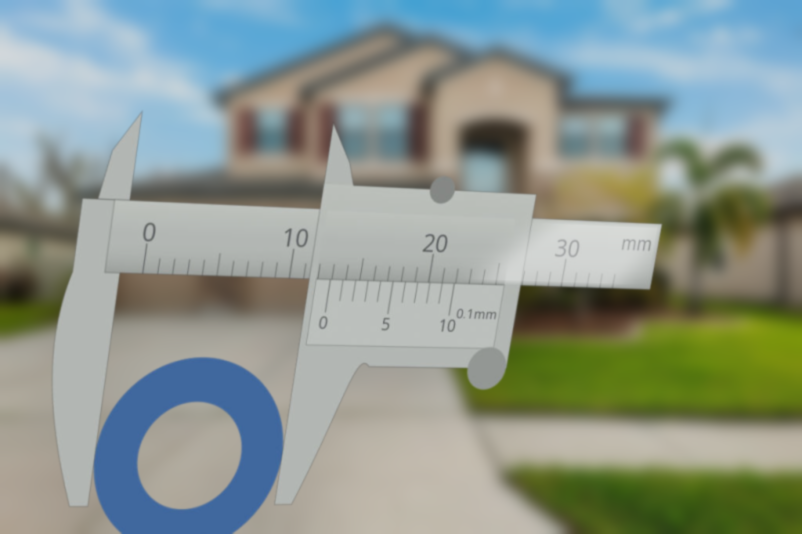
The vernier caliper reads mm 12.9
